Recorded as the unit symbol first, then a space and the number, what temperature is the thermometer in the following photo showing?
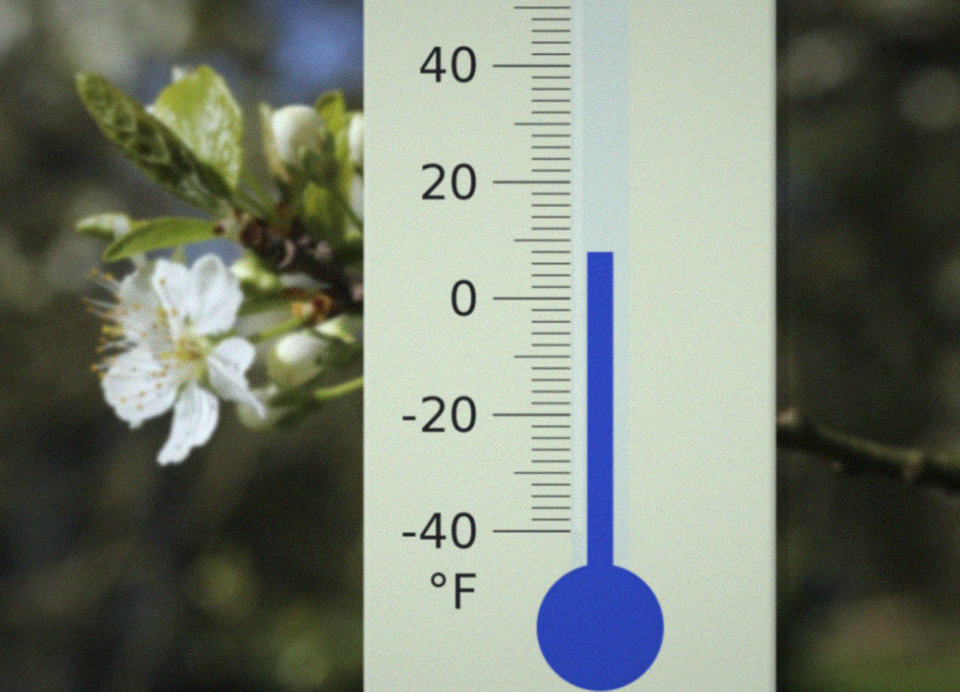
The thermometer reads °F 8
